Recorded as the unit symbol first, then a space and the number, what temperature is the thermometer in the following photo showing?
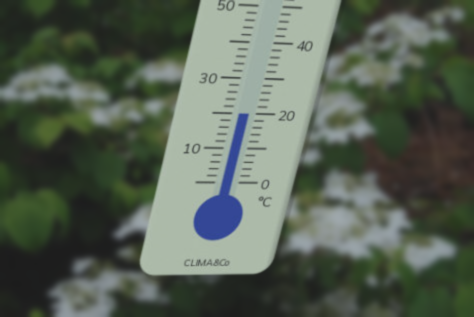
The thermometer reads °C 20
